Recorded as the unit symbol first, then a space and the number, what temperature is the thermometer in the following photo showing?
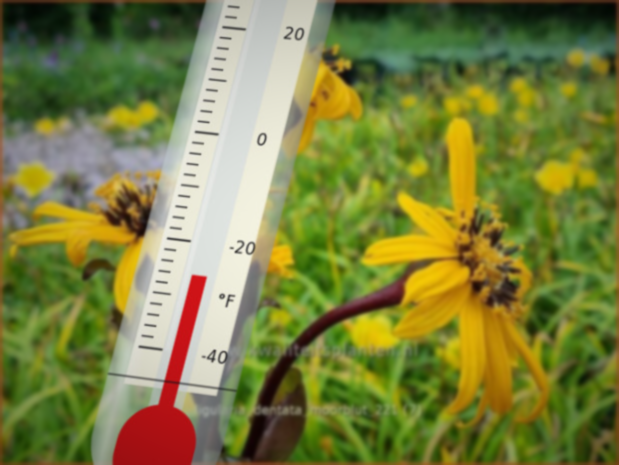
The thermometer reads °F -26
